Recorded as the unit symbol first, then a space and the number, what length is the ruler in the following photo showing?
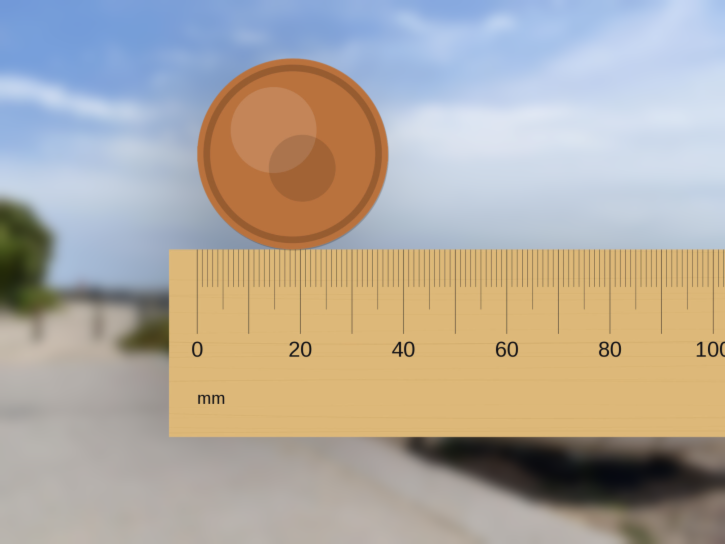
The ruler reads mm 37
